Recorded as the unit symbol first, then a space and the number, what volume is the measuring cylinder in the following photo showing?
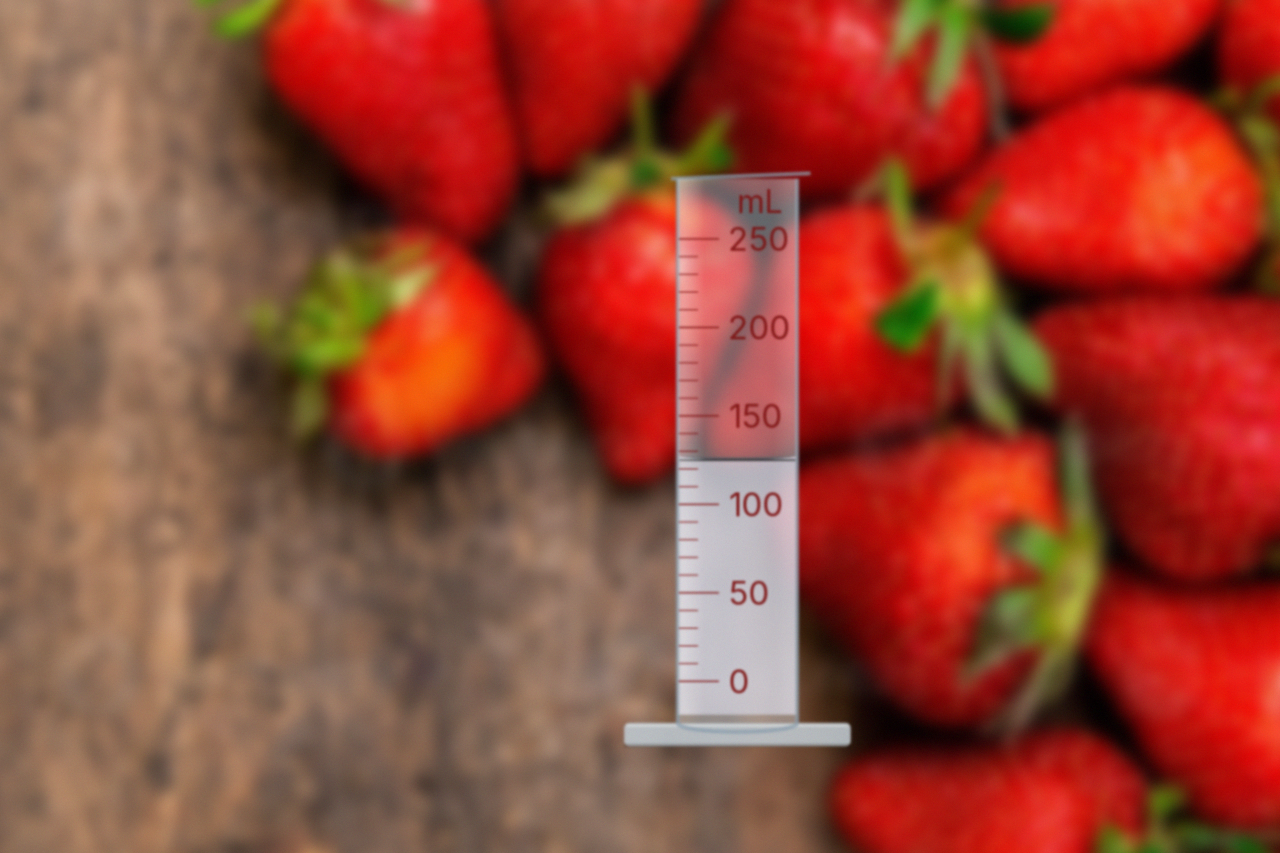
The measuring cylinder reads mL 125
